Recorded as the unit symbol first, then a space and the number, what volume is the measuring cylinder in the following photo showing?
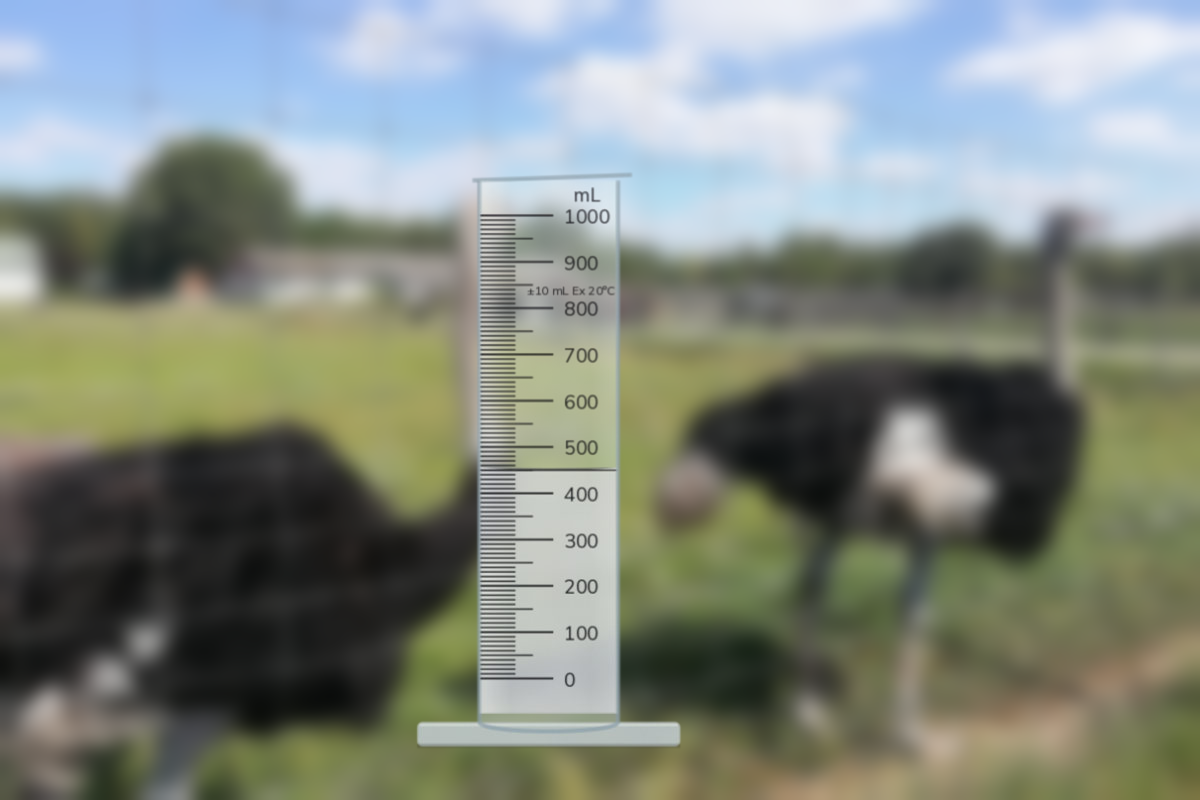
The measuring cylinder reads mL 450
